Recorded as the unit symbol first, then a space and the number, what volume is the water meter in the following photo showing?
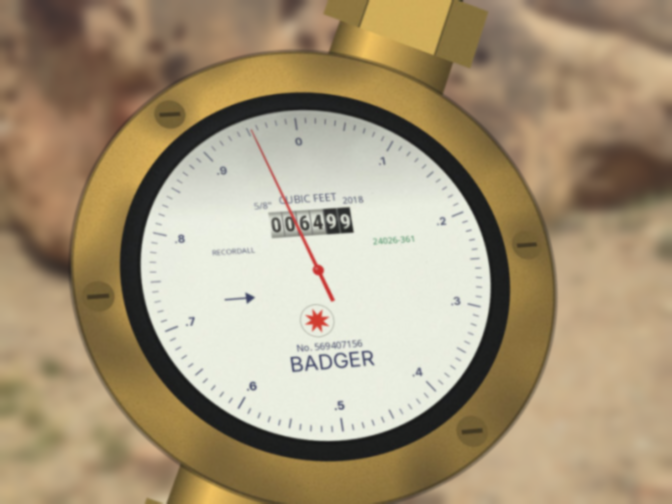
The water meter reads ft³ 6498.95
